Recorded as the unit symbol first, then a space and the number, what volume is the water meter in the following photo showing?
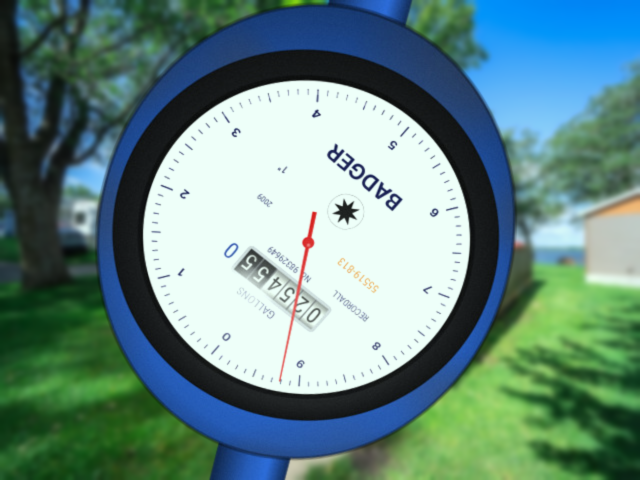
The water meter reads gal 254549.2
